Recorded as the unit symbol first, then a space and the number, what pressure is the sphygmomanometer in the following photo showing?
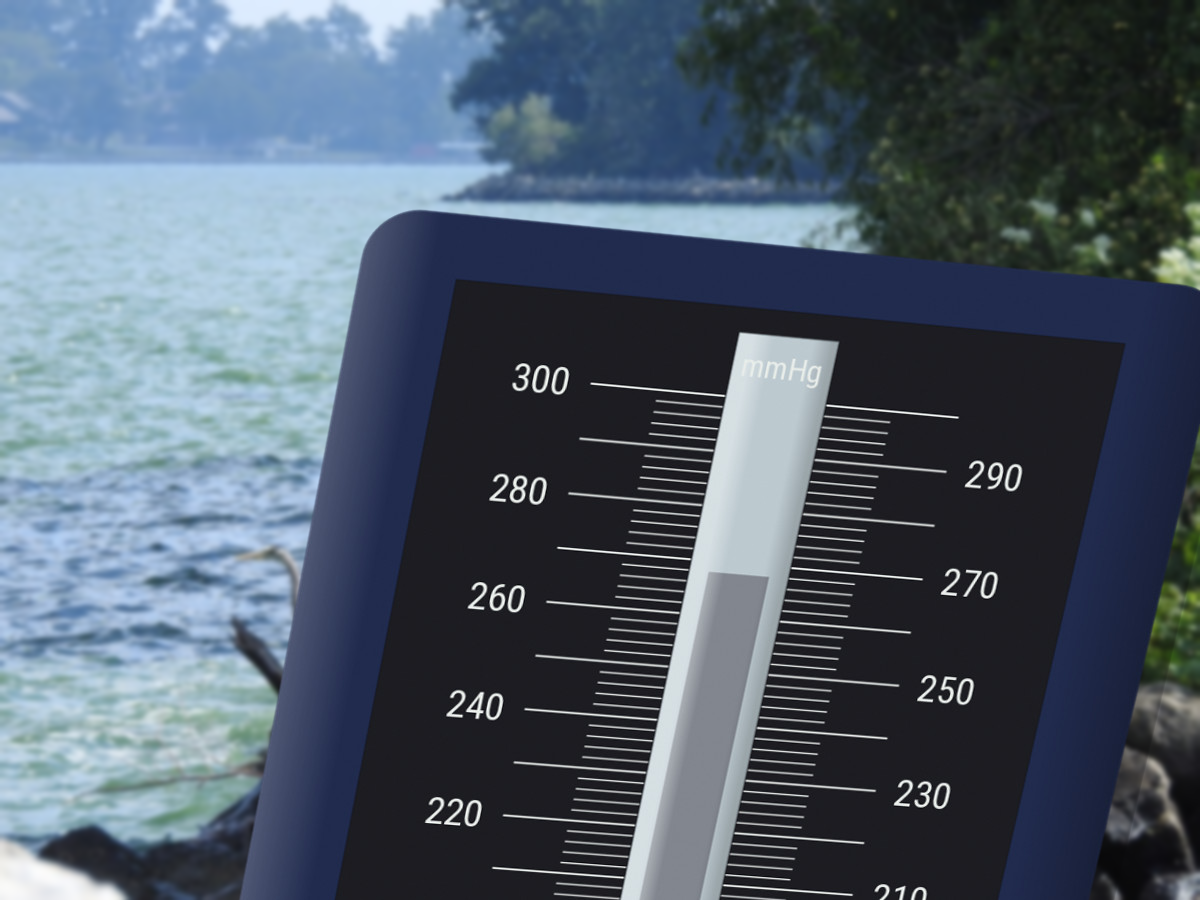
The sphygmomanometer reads mmHg 268
